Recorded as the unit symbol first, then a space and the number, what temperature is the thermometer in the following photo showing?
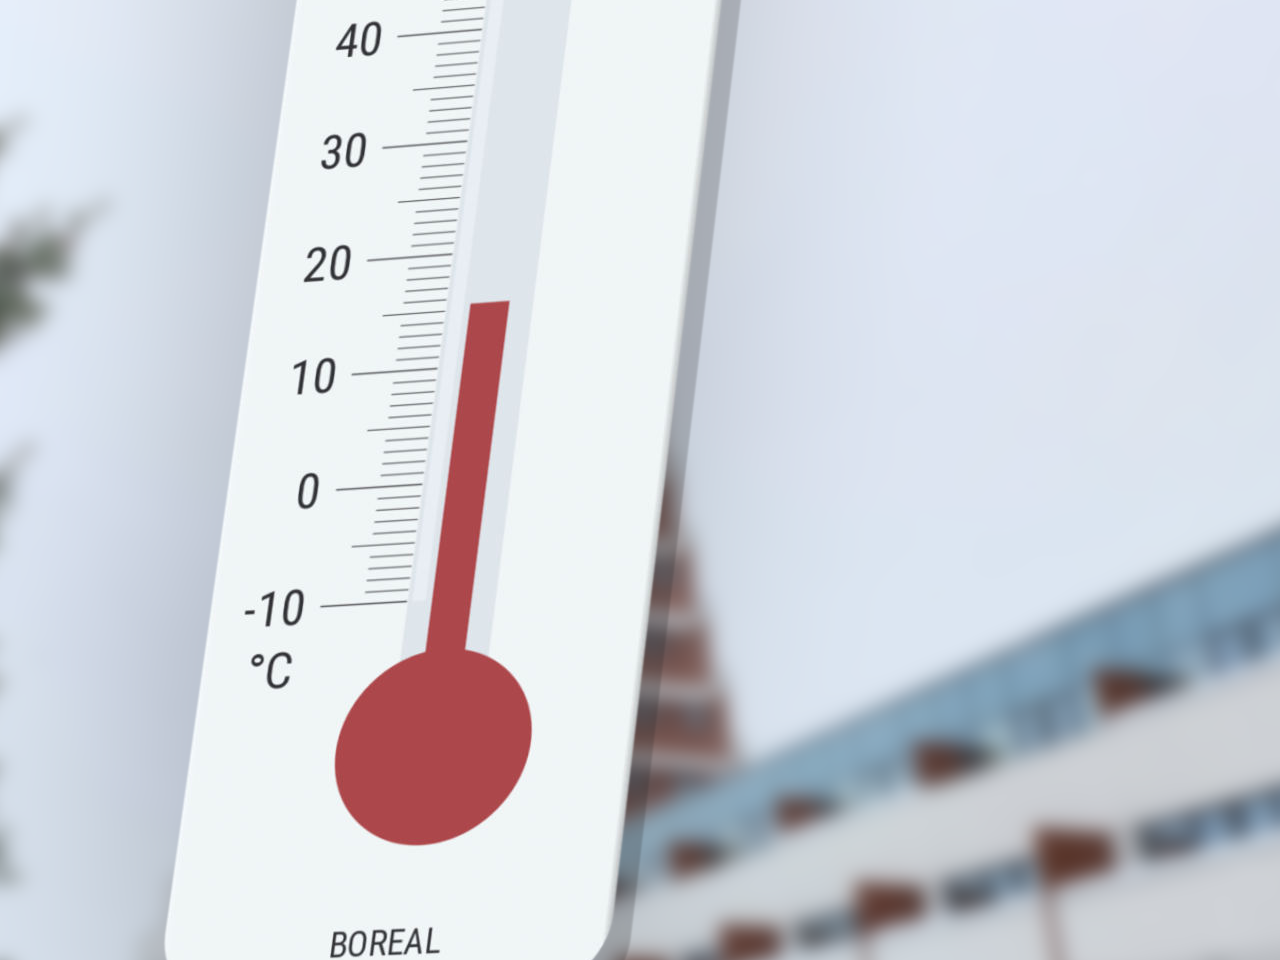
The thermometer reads °C 15.5
